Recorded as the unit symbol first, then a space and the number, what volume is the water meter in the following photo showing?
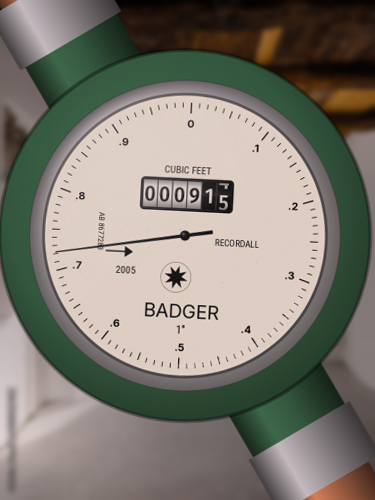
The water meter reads ft³ 914.72
